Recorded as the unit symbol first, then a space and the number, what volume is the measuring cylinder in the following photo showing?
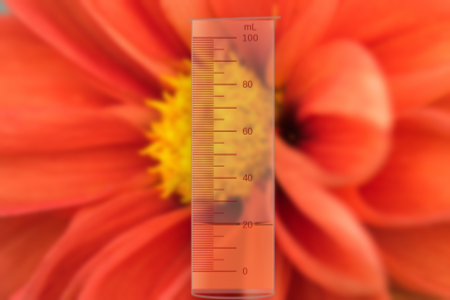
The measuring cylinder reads mL 20
